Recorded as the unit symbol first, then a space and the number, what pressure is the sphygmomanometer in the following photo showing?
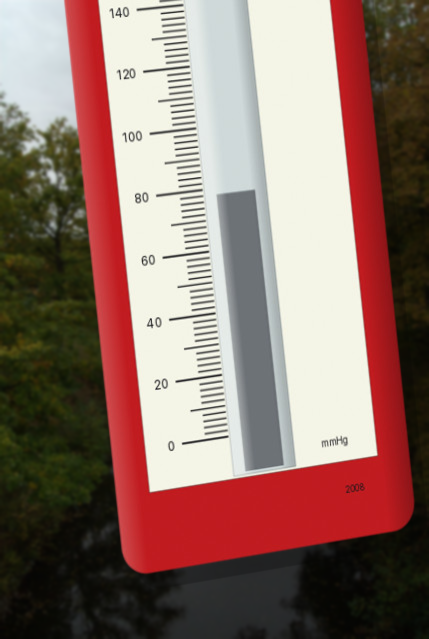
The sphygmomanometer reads mmHg 78
